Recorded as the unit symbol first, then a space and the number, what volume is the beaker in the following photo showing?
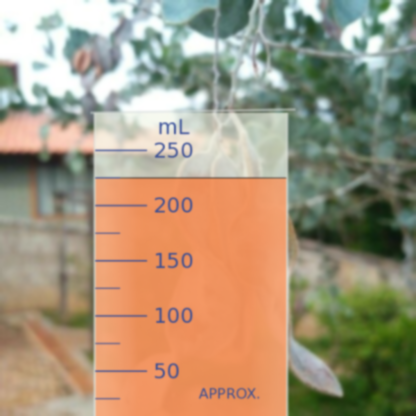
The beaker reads mL 225
